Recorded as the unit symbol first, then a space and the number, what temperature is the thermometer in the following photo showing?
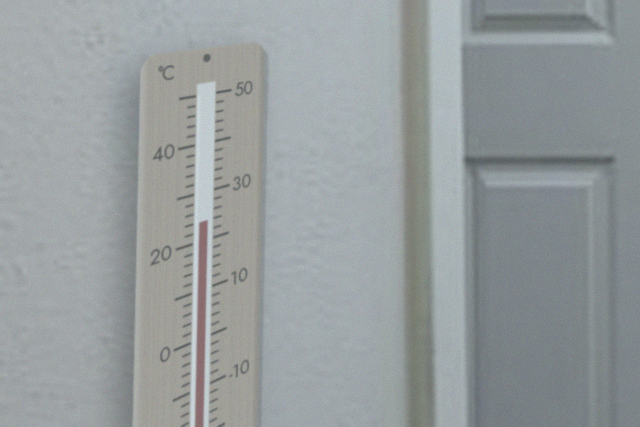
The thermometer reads °C 24
